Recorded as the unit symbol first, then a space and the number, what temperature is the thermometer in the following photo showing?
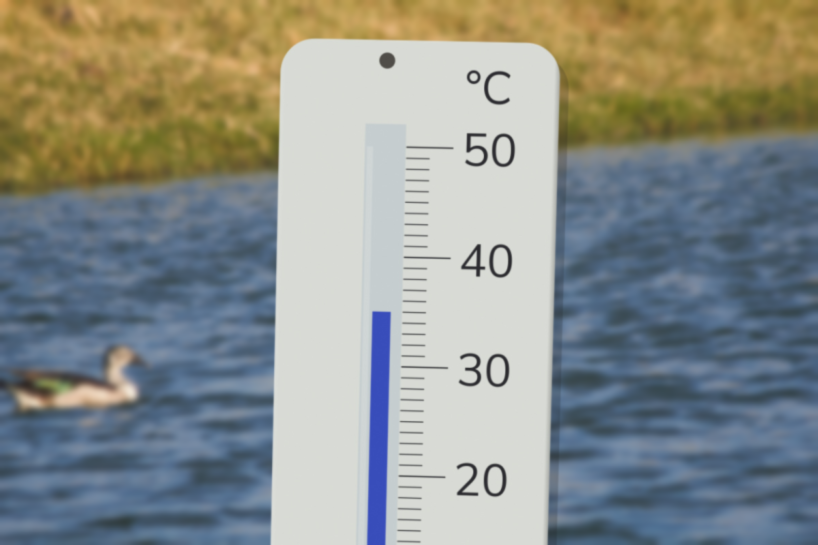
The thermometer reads °C 35
